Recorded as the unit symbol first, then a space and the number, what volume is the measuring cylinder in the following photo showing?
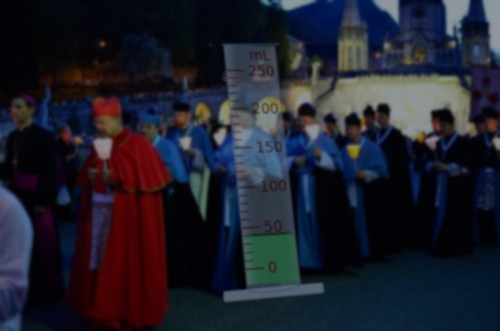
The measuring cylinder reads mL 40
